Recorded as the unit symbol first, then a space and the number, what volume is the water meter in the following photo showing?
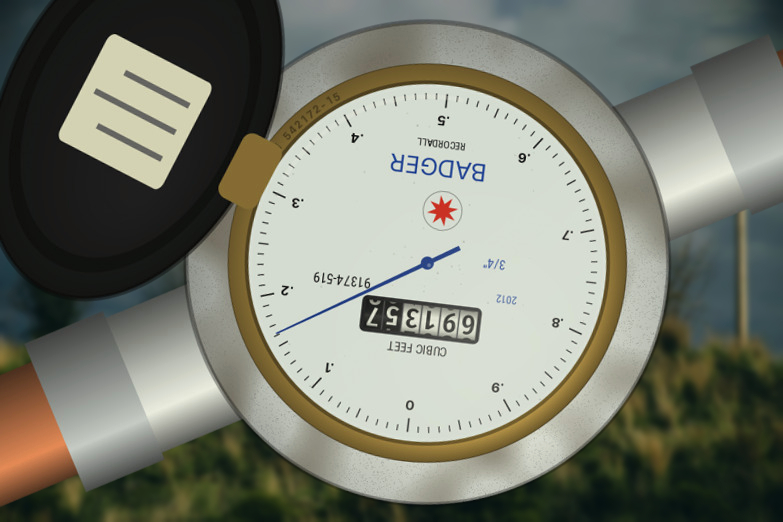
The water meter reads ft³ 691357.16
